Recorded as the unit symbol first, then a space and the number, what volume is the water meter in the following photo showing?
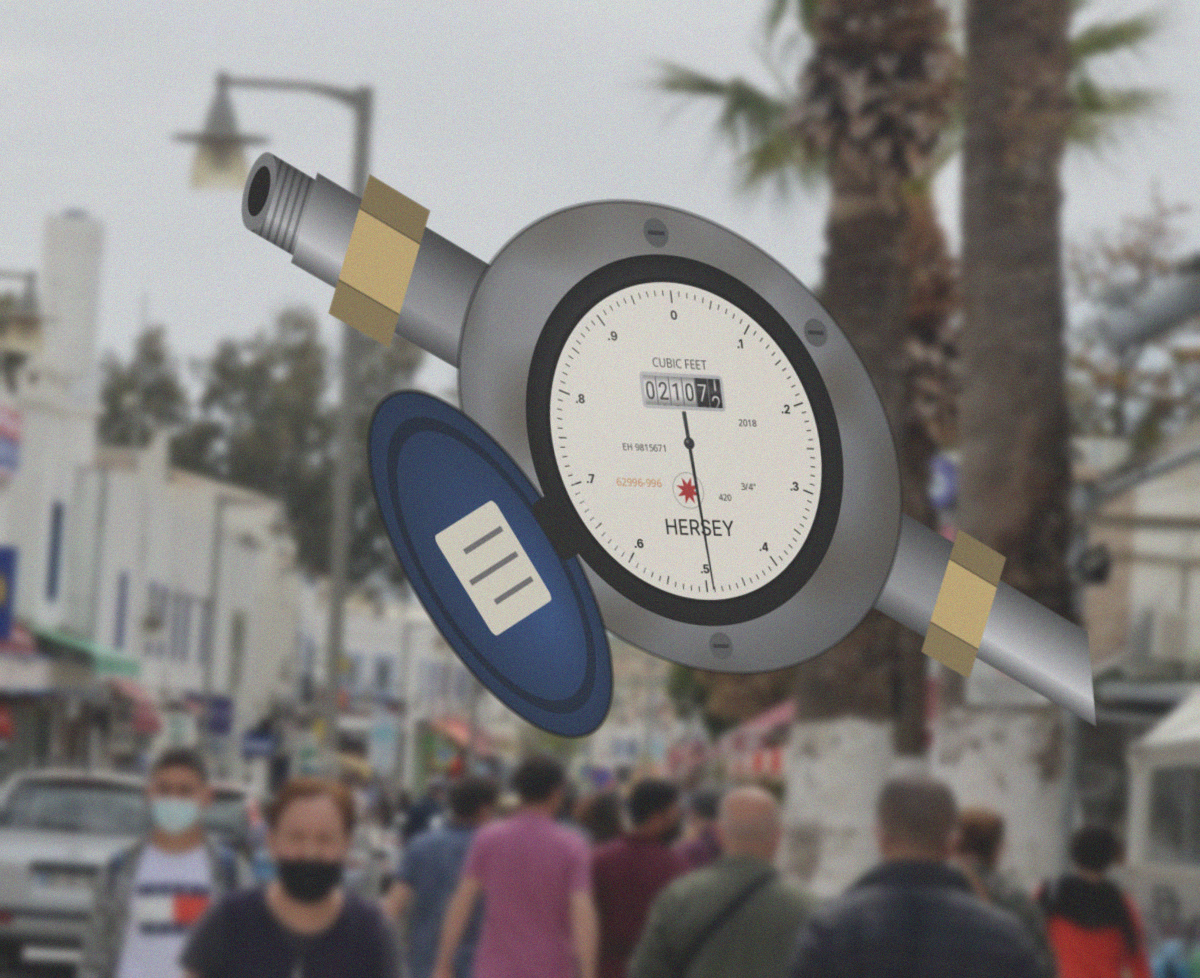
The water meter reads ft³ 21071.49
